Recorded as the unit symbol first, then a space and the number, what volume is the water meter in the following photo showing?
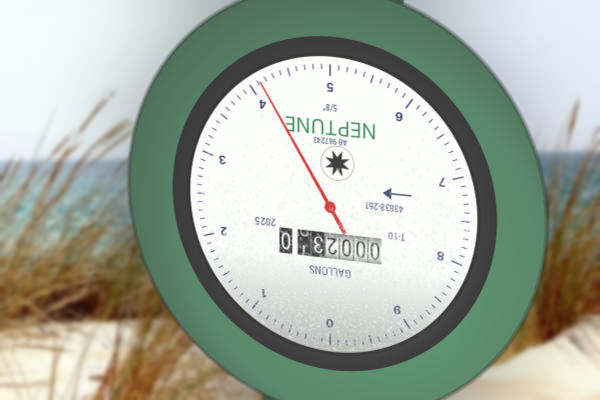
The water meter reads gal 2314.1
